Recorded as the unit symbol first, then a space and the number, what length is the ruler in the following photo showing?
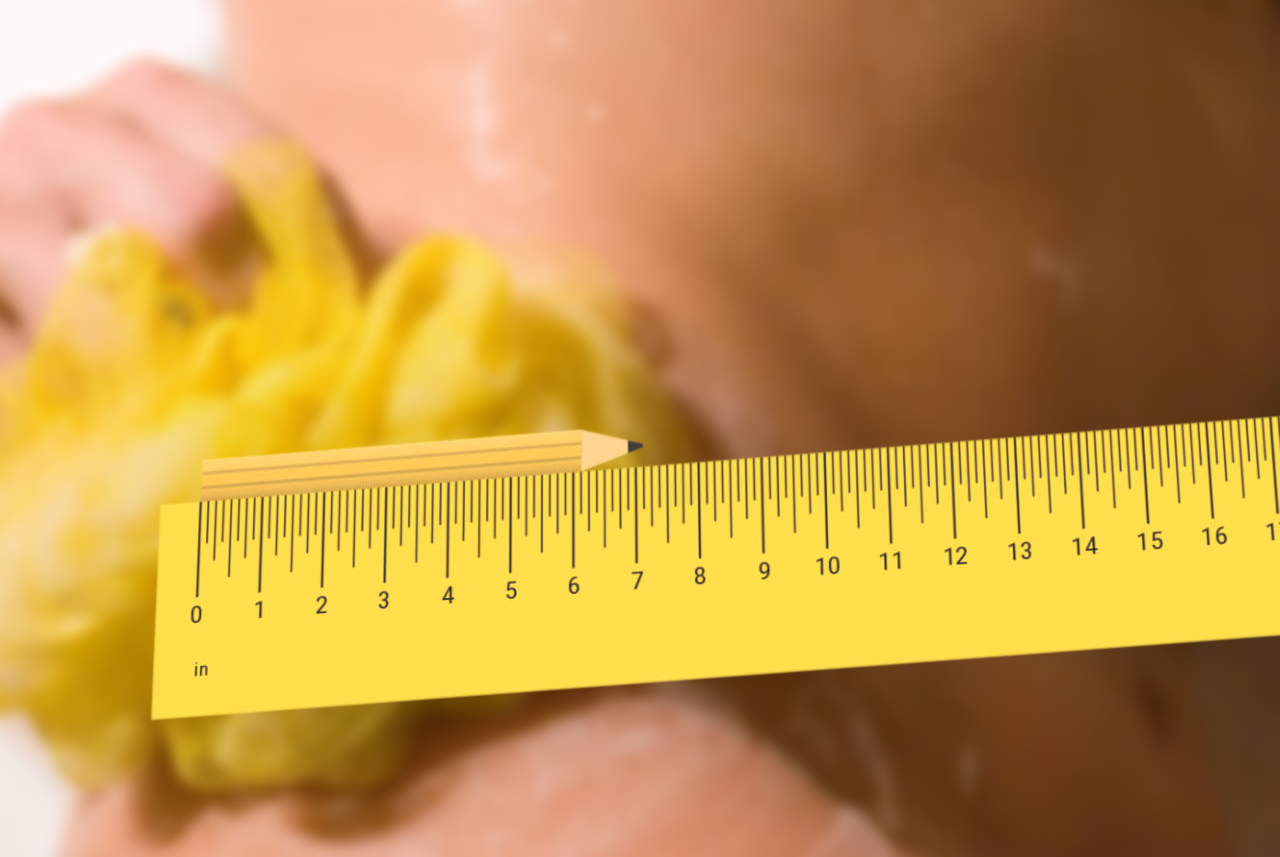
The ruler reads in 7.125
